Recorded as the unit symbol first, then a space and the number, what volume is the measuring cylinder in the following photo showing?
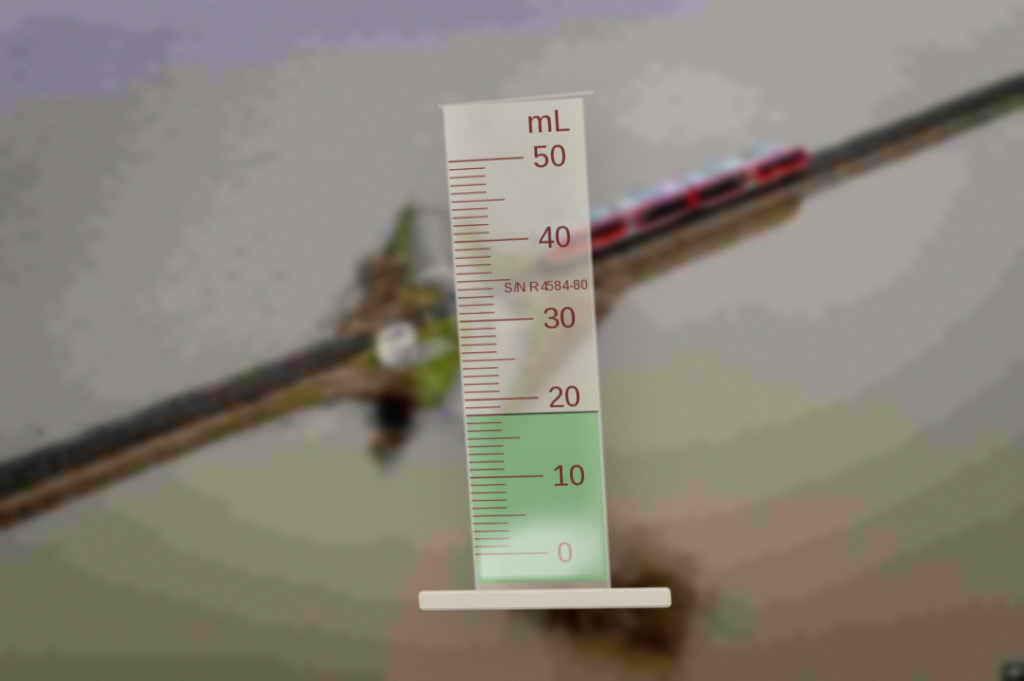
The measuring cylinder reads mL 18
